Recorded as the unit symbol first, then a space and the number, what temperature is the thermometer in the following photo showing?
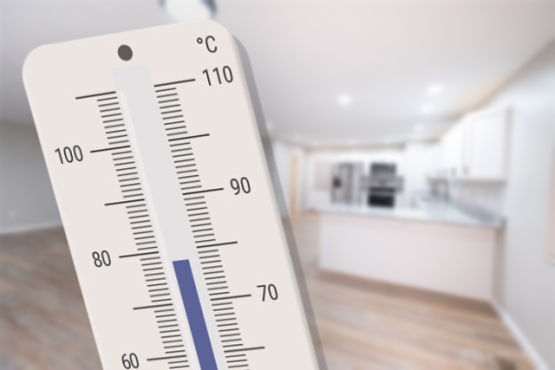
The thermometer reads °C 78
